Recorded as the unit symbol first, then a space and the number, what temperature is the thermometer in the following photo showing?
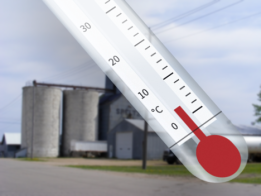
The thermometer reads °C 3
